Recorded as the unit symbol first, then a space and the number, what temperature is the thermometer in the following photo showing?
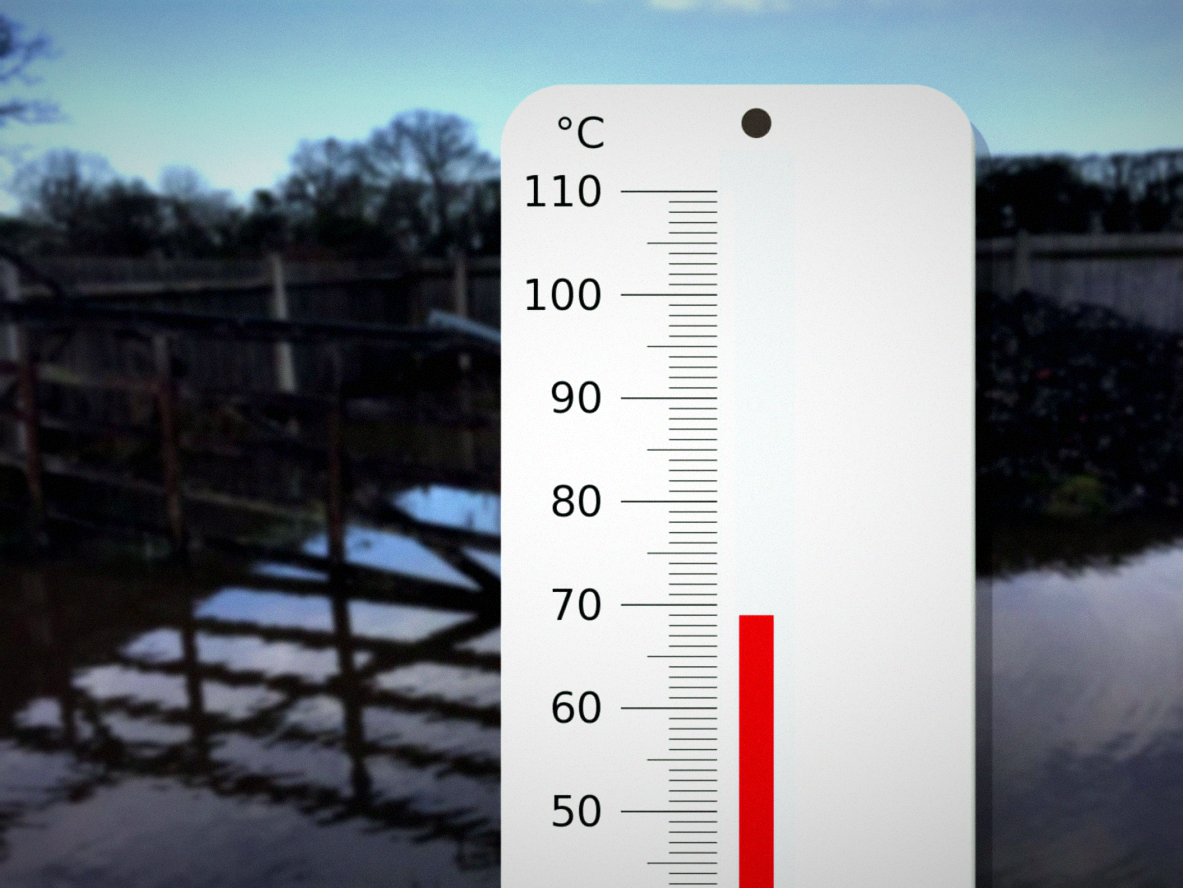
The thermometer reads °C 69
